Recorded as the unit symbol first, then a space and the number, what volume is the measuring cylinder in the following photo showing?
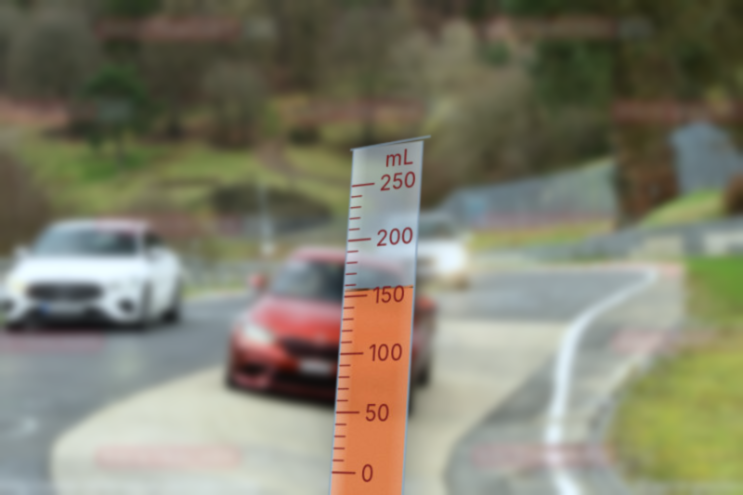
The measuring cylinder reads mL 155
